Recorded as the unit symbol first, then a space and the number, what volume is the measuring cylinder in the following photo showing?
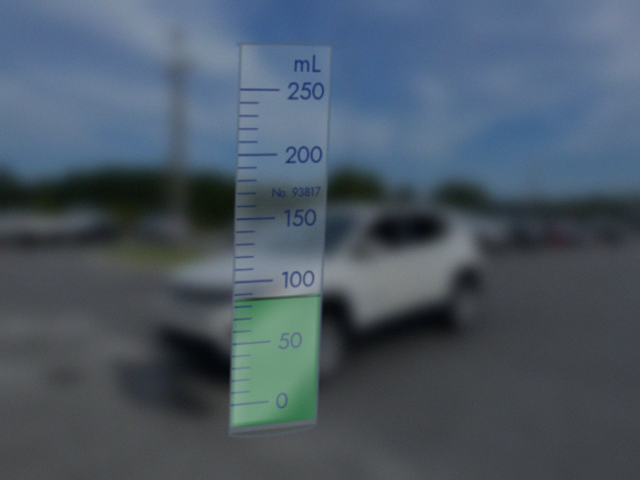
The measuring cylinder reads mL 85
